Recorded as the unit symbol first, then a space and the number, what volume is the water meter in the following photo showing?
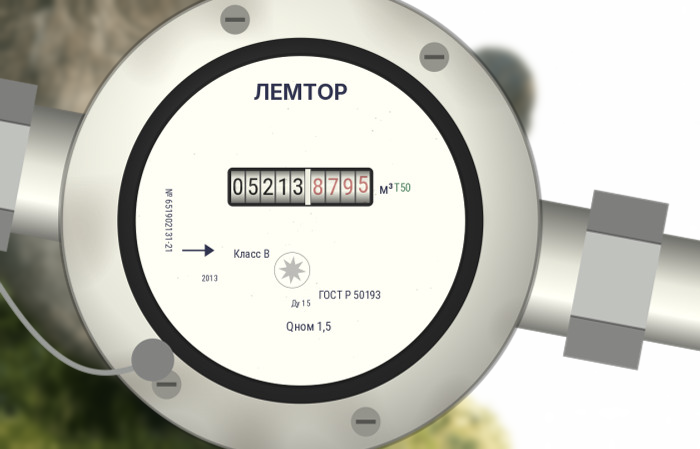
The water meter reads m³ 5213.8795
